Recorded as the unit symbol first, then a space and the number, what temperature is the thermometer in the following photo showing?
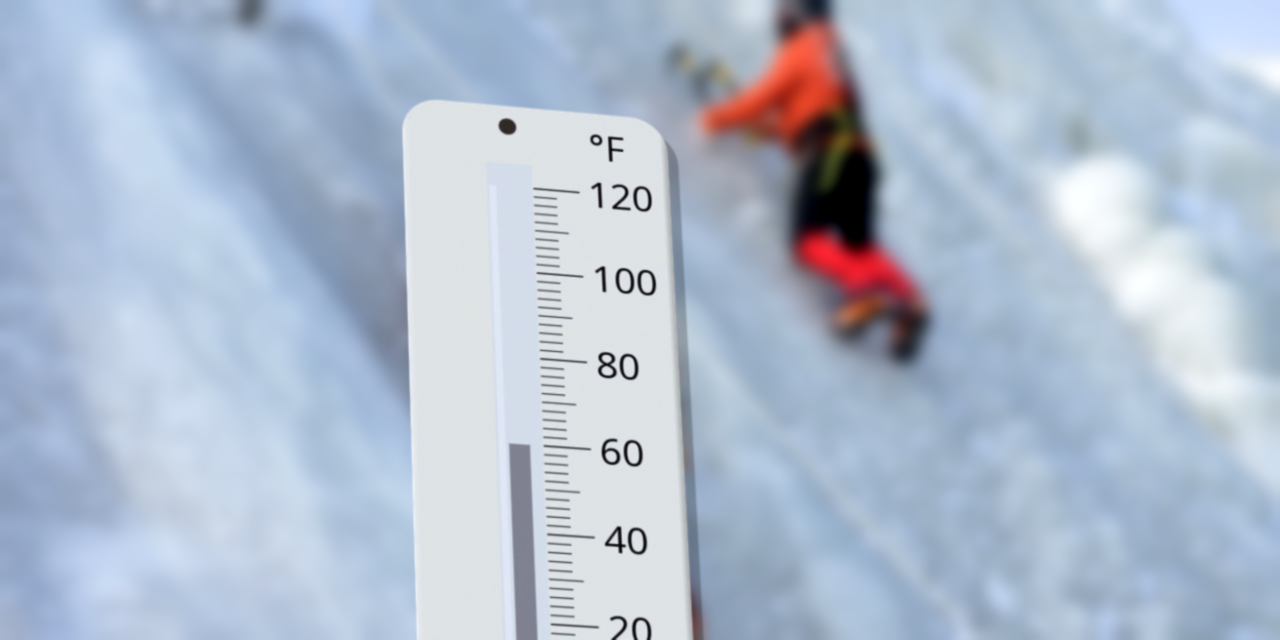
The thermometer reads °F 60
